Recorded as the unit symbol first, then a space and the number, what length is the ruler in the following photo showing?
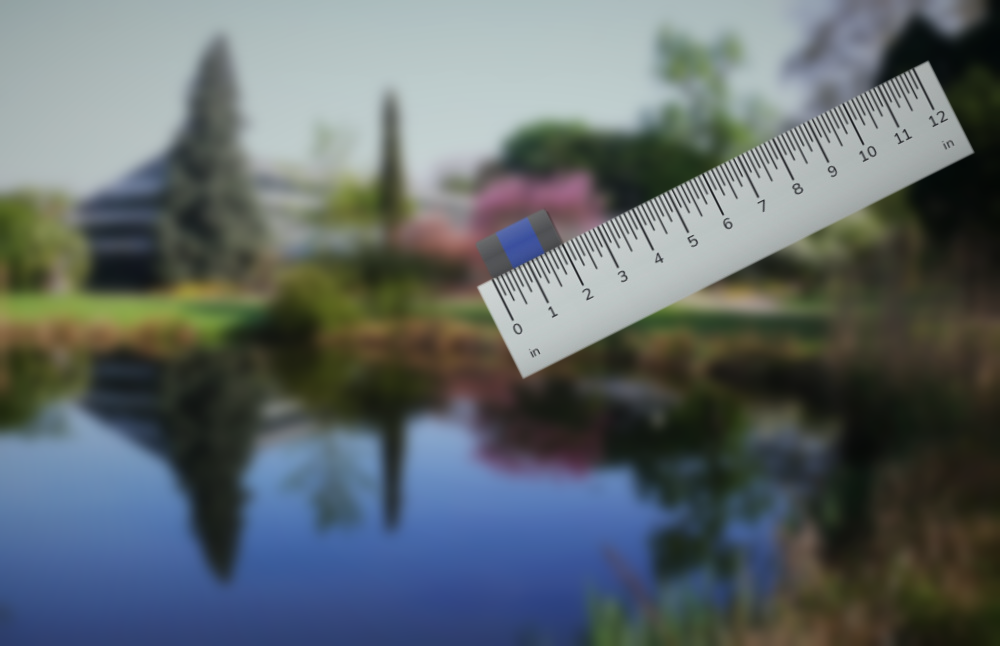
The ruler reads in 2
